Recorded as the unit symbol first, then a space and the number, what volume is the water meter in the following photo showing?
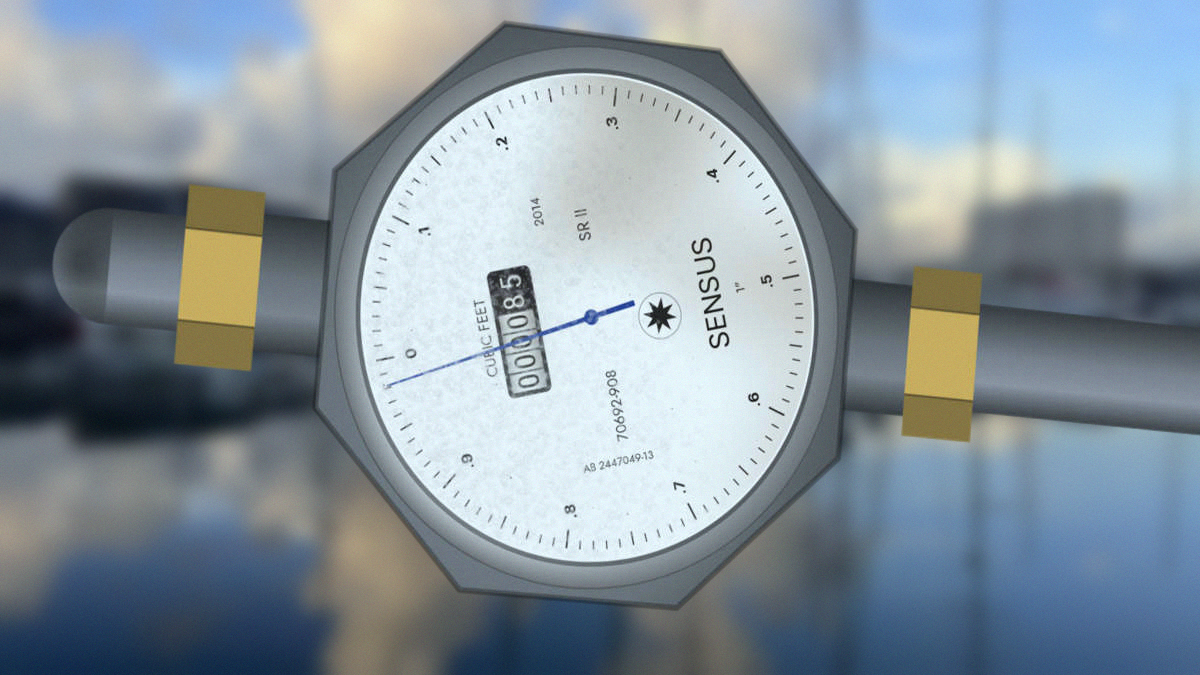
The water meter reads ft³ 84.98
